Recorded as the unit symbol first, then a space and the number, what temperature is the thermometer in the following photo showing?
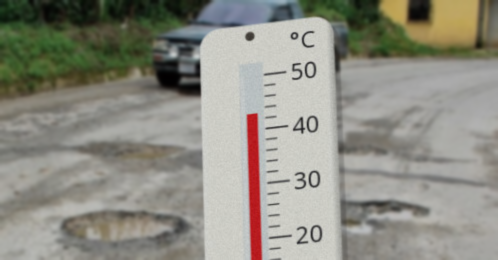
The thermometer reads °C 43
